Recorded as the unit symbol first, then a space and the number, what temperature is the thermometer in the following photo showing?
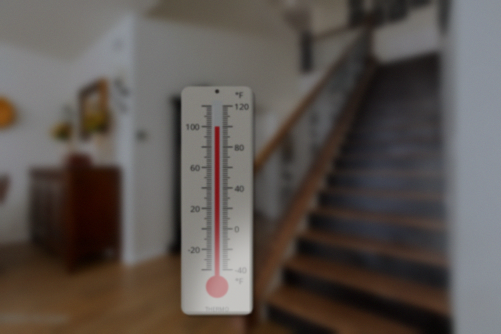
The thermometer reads °F 100
